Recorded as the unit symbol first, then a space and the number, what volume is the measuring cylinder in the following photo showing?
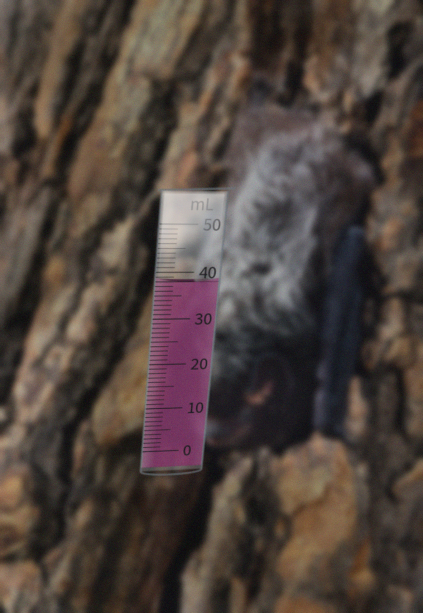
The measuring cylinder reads mL 38
